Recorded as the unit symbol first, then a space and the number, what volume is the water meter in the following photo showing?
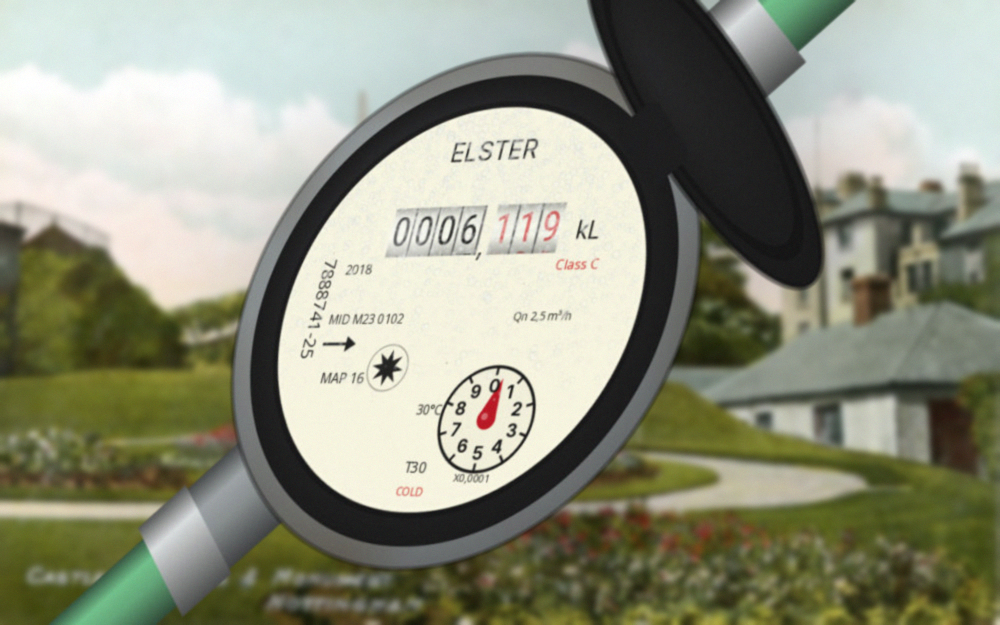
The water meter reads kL 6.1190
